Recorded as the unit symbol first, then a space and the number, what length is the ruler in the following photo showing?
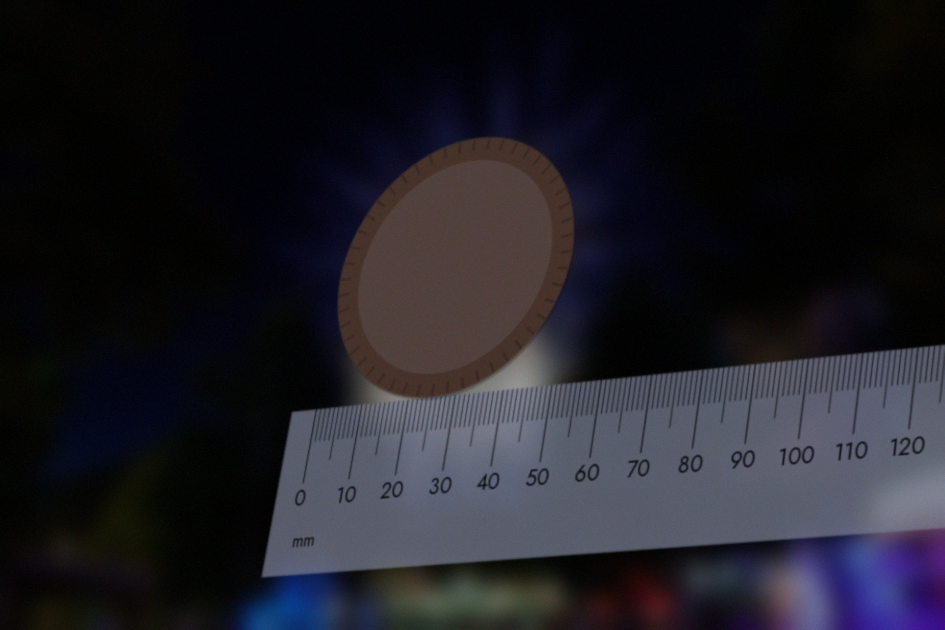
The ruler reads mm 50
